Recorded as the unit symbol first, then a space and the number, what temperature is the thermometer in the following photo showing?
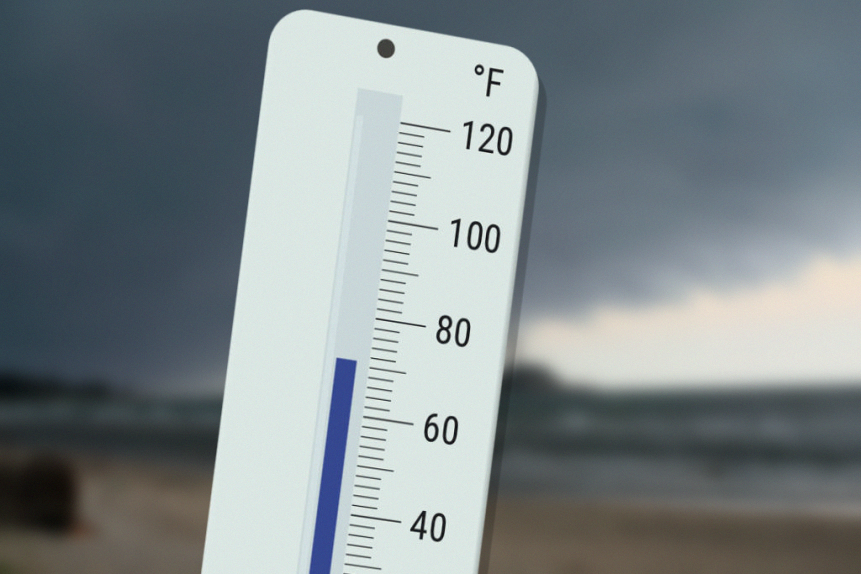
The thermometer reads °F 71
